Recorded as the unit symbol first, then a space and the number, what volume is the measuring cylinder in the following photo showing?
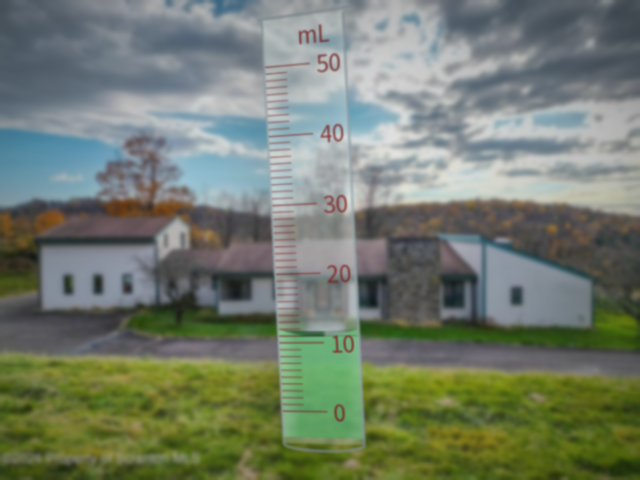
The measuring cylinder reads mL 11
